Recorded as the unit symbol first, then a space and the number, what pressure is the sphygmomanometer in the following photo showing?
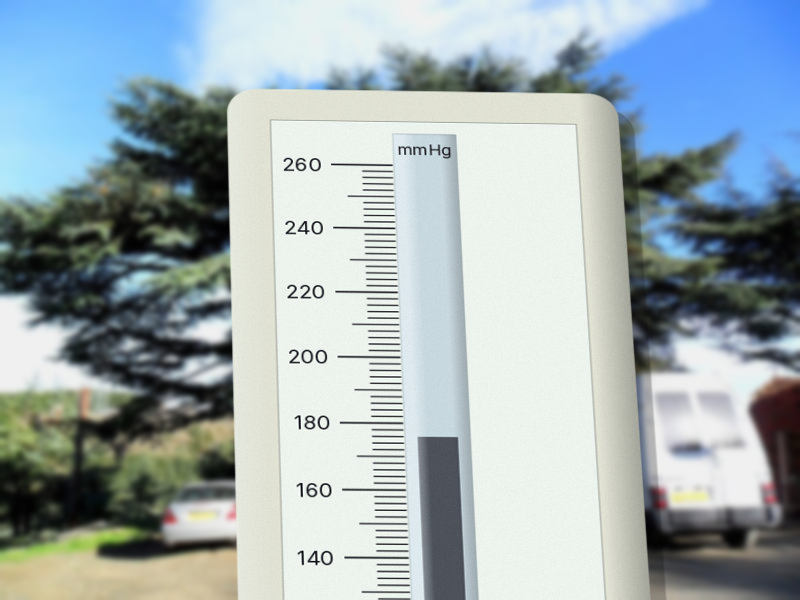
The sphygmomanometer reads mmHg 176
